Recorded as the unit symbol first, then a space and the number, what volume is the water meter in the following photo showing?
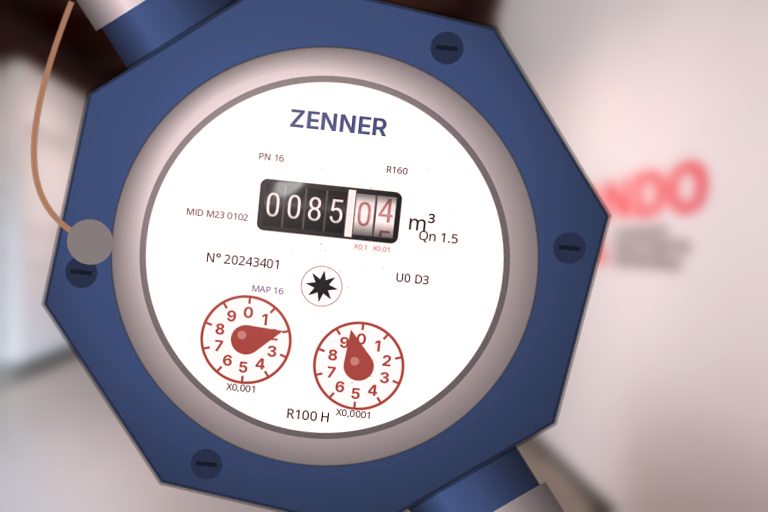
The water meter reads m³ 85.0419
